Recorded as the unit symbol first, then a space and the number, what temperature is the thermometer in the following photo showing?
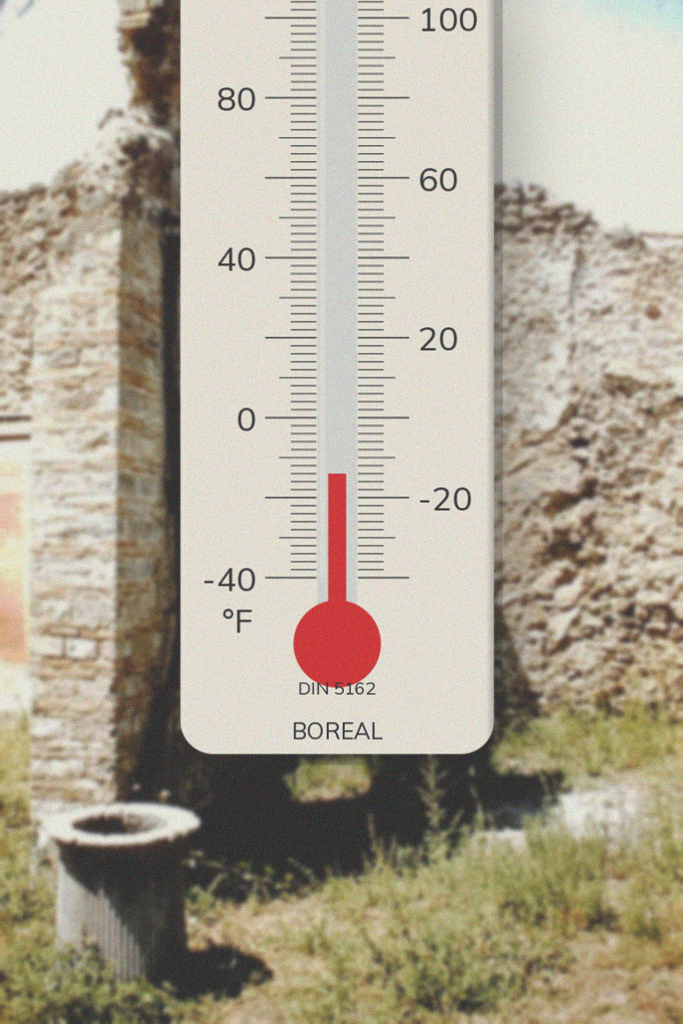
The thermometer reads °F -14
